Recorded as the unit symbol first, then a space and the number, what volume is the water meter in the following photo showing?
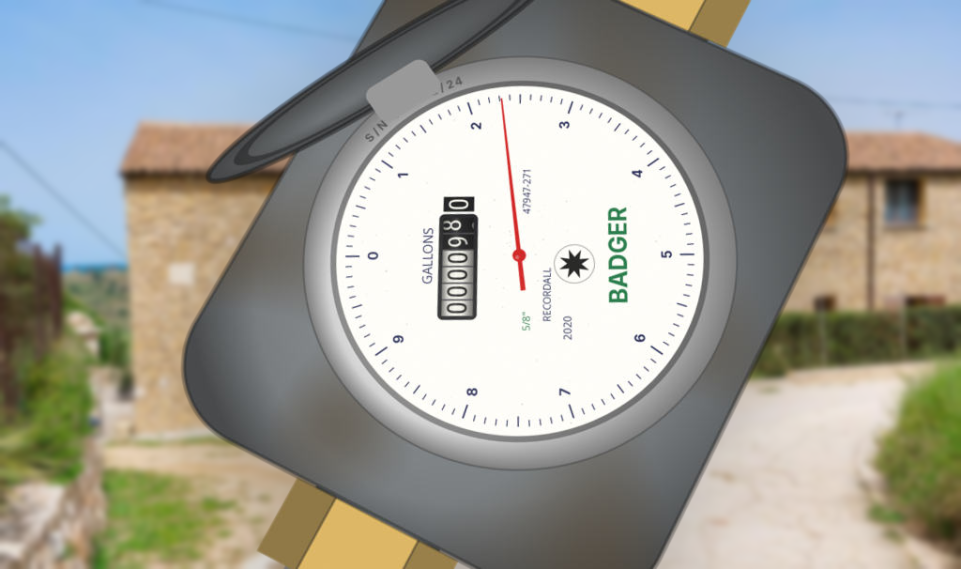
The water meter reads gal 982.3
